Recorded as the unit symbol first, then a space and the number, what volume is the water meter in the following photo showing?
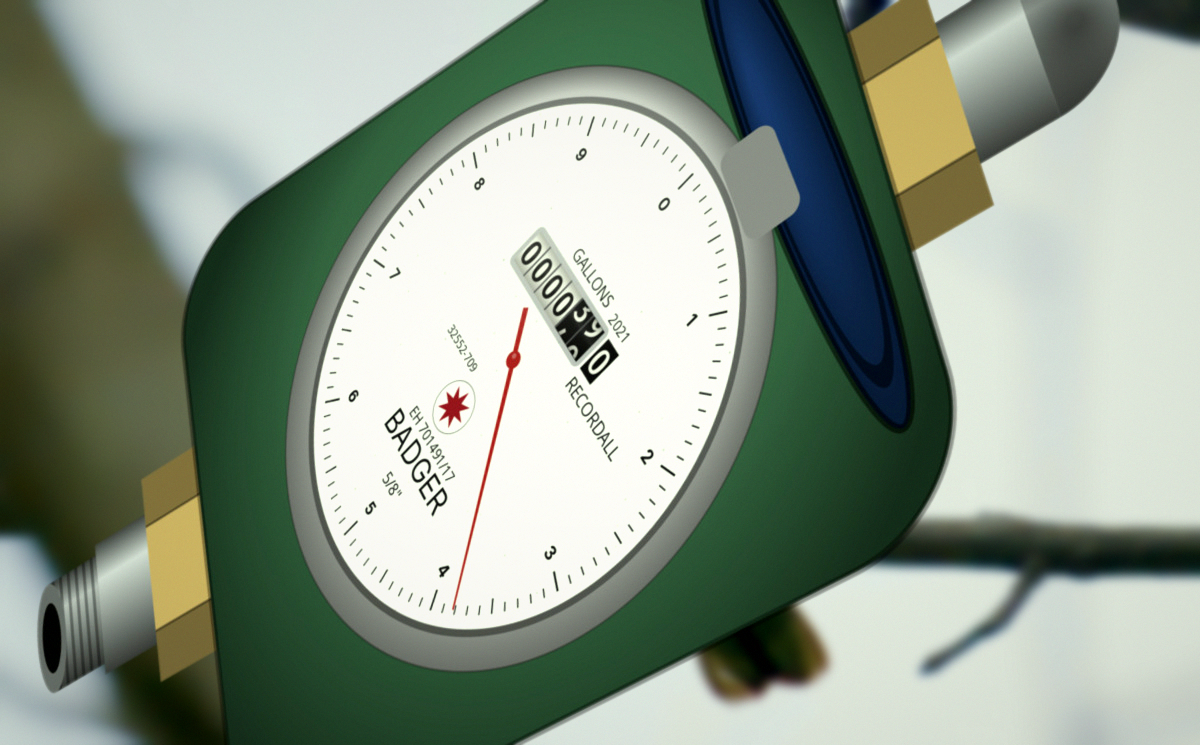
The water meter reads gal 393.8
